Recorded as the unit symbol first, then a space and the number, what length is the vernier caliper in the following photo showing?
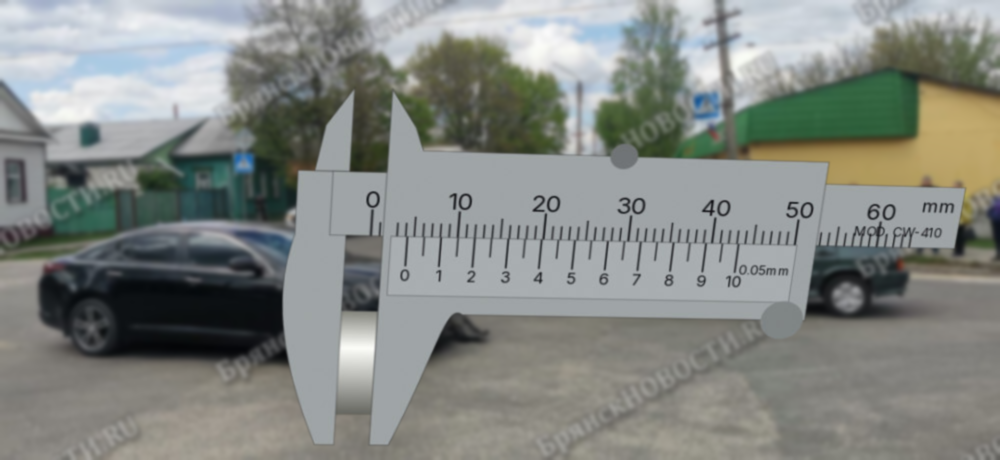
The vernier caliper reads mm 4.2
